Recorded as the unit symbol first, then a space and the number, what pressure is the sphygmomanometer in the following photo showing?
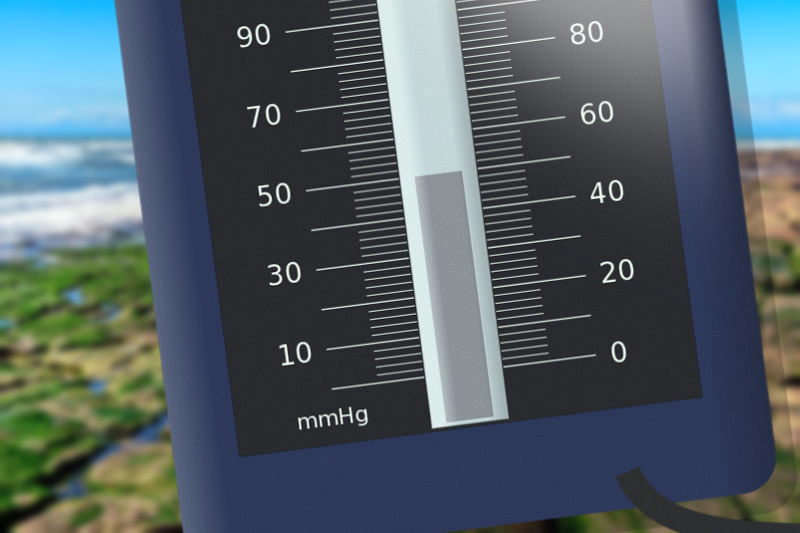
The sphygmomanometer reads mmHg 50
